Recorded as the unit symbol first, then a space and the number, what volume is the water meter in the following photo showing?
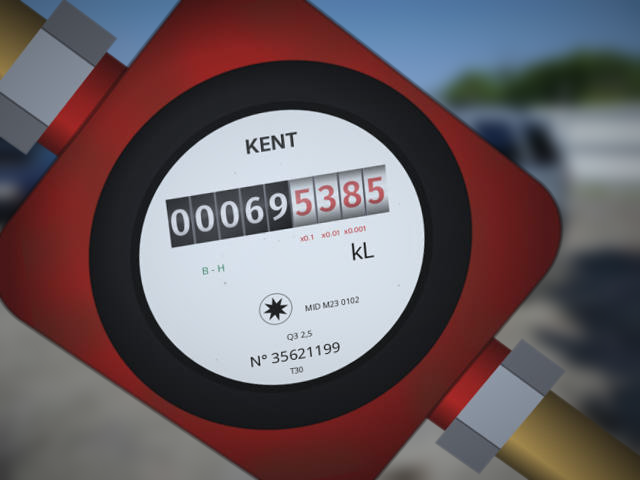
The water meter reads kL 69.5385
